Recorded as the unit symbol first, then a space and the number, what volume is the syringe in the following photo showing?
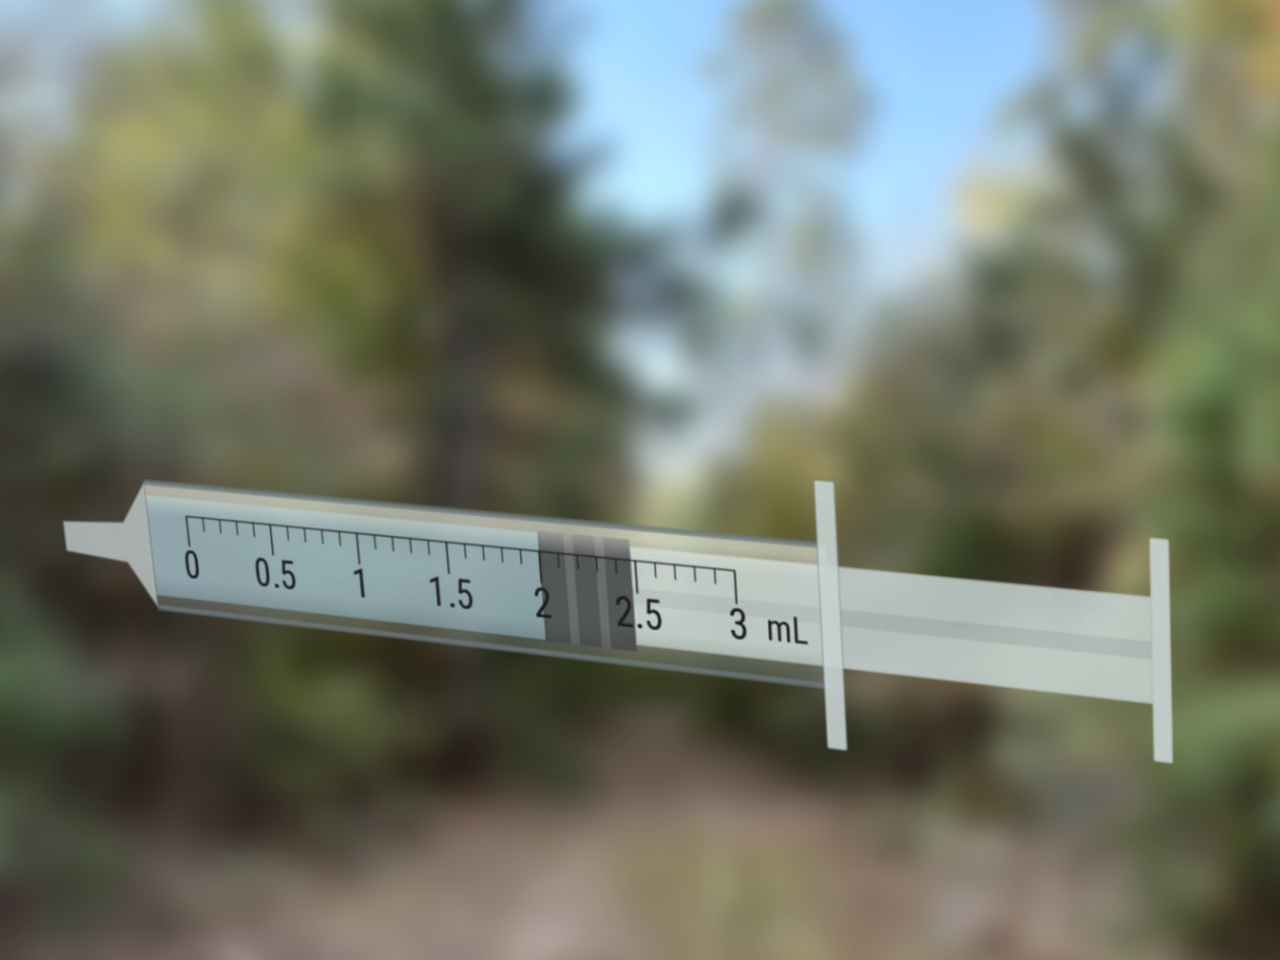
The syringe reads mL 2
